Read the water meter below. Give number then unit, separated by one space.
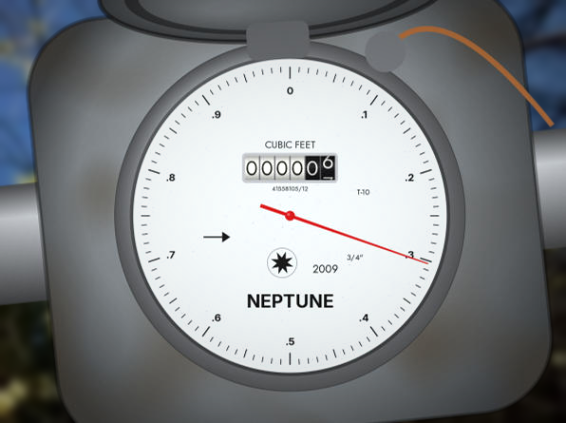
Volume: 6.30 ft³
